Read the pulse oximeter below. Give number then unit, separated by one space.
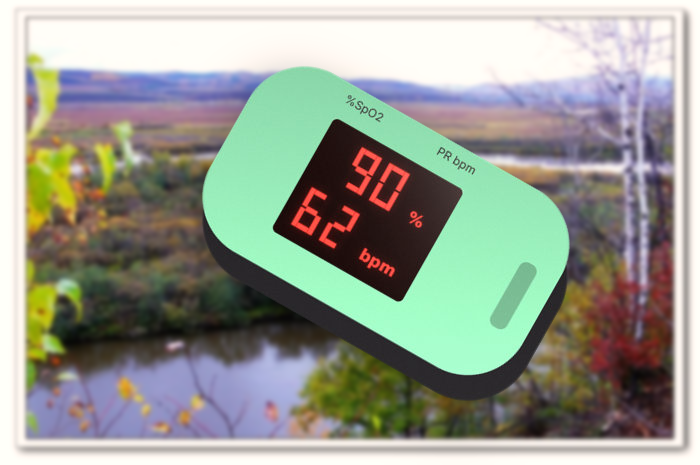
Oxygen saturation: 90 %
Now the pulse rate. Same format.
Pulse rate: 62 bpm
